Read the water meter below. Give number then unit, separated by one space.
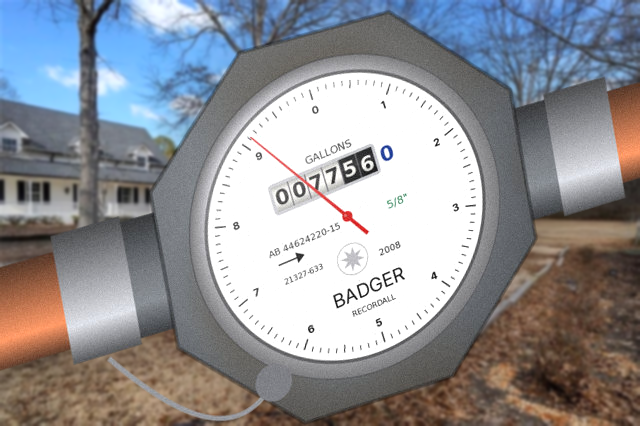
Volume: 77559.1 gal
